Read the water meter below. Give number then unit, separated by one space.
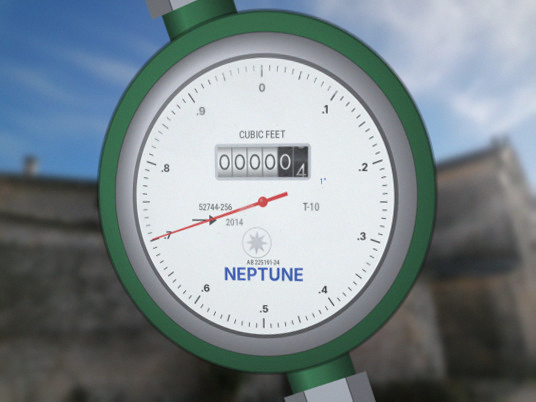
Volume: 3.70 ft³
